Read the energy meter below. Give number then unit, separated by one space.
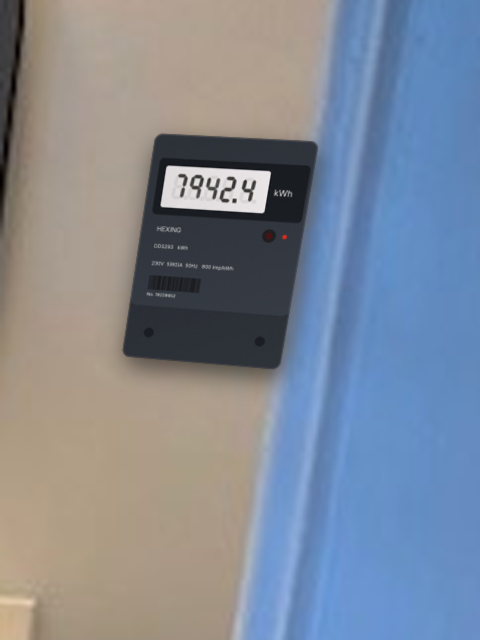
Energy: 7942.4 kWh
